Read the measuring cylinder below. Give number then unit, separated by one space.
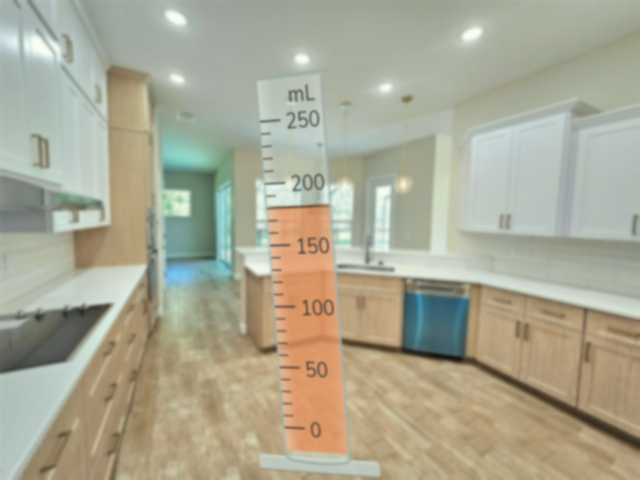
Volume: 180 mL
